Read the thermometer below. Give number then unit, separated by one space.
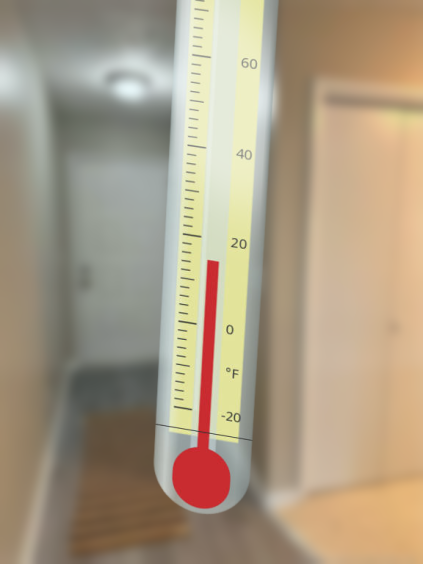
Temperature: 15 °F
